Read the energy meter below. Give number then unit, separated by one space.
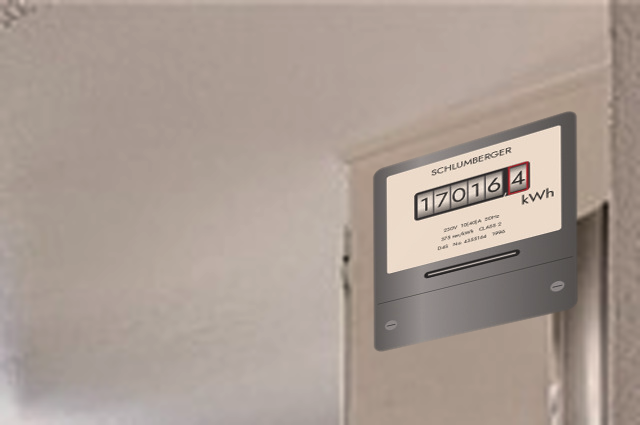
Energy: 17016.4 kWh
